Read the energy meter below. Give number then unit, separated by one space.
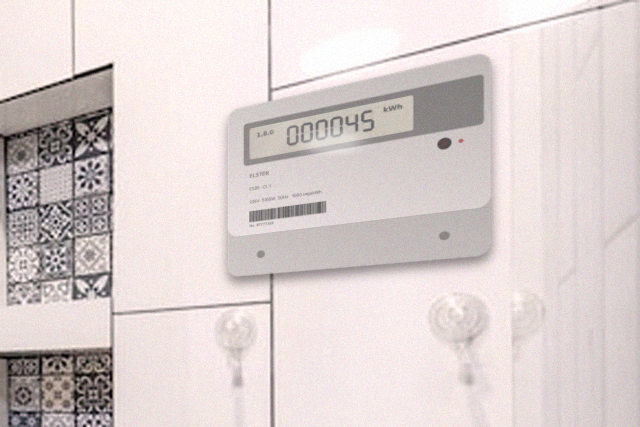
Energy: 45 kWh
